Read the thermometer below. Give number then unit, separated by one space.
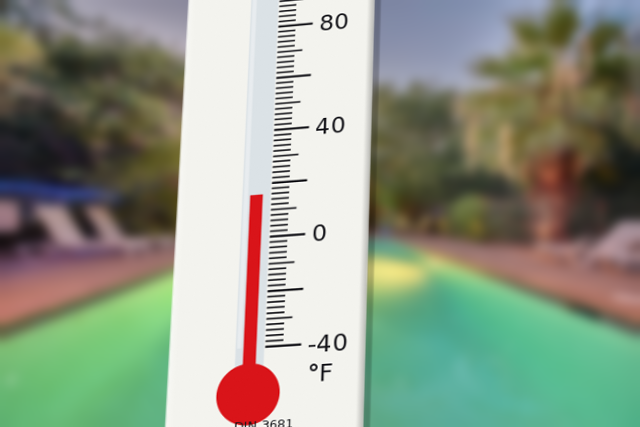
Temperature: 16 °F
